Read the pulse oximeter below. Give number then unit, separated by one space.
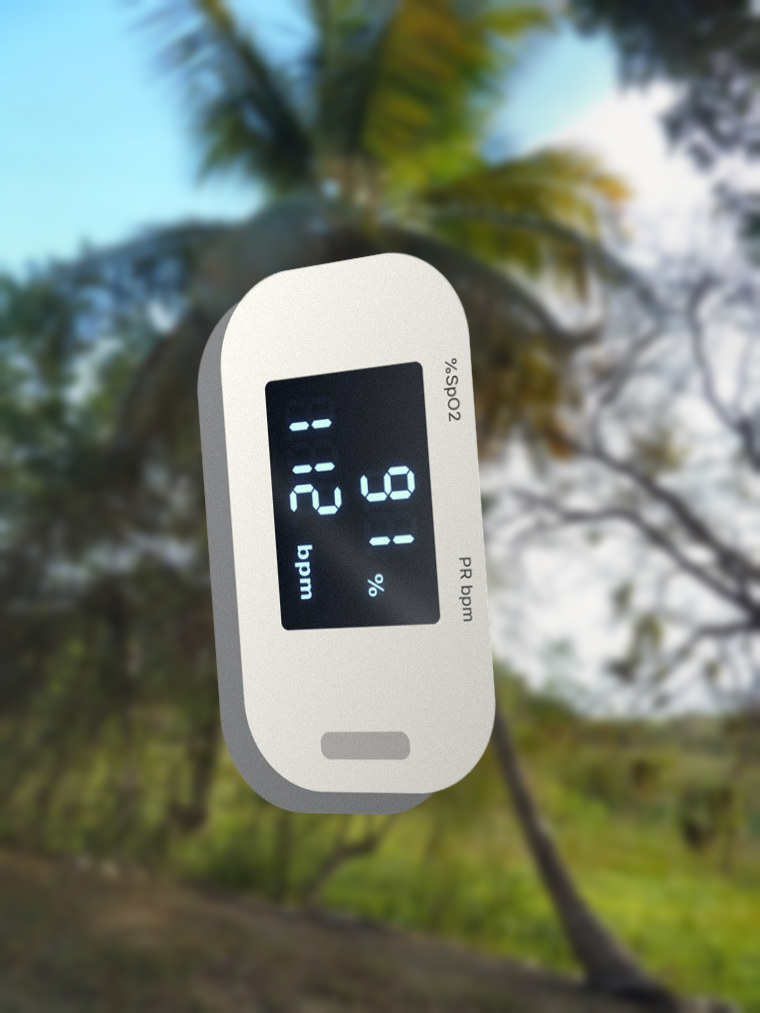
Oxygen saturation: 91 %
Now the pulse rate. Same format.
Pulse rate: 112 bpm
